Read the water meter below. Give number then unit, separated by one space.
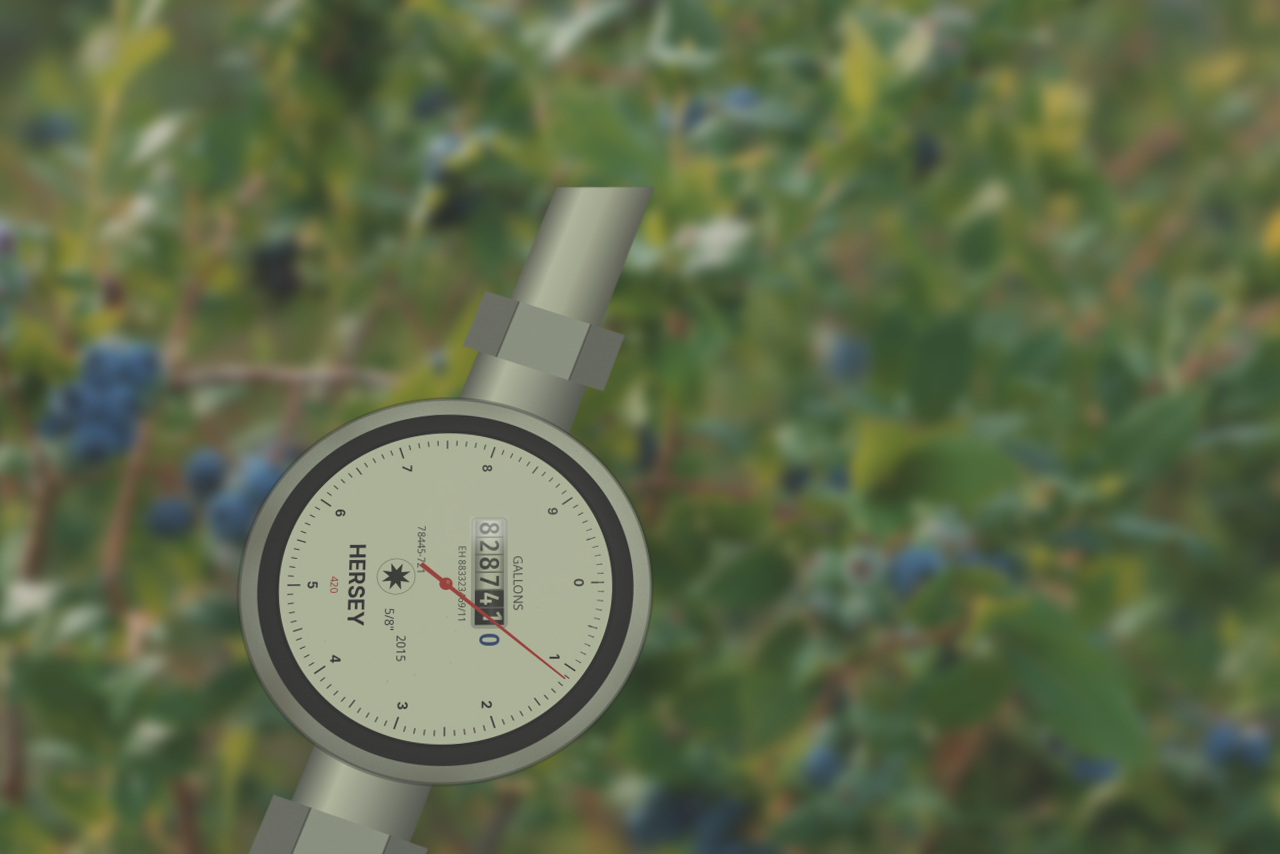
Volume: 8287411.1 gal
